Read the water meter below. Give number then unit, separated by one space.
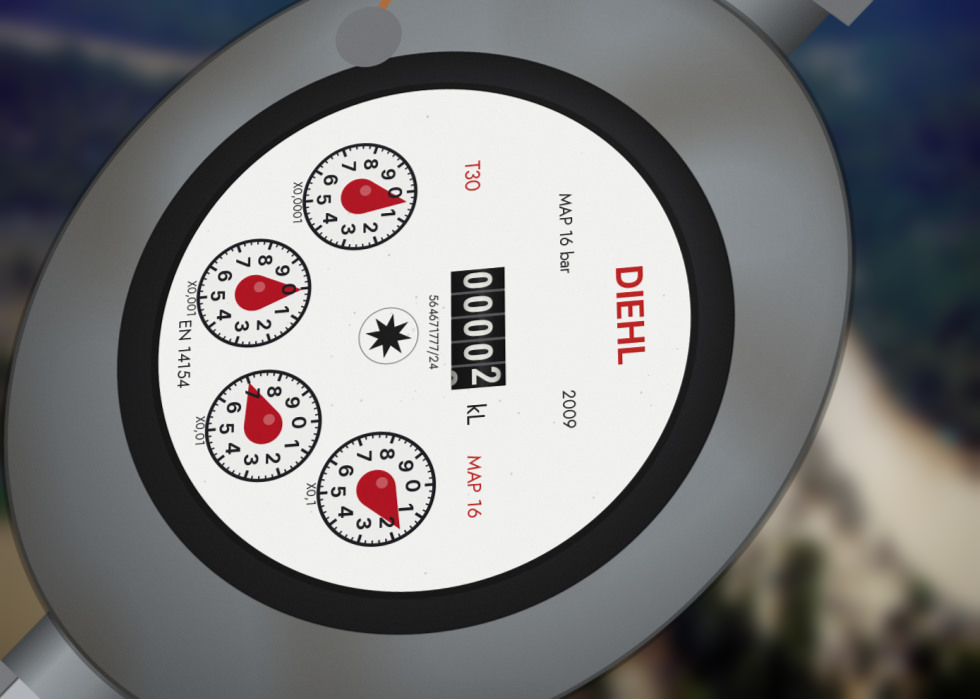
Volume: 2.1700 kL
